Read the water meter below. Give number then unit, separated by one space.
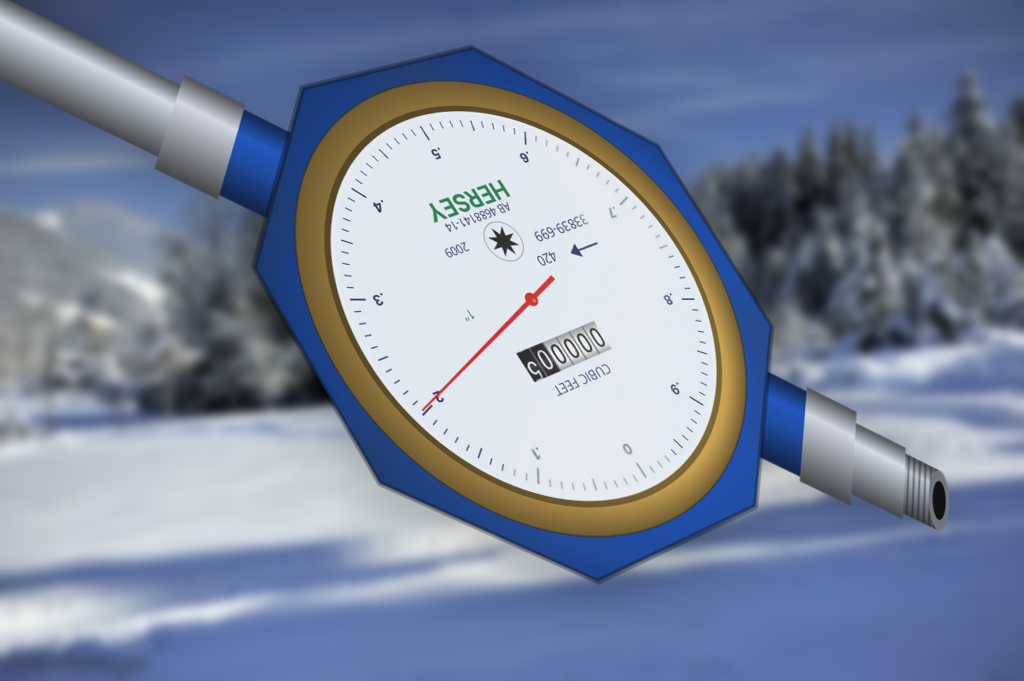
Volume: 5.20 ft³
